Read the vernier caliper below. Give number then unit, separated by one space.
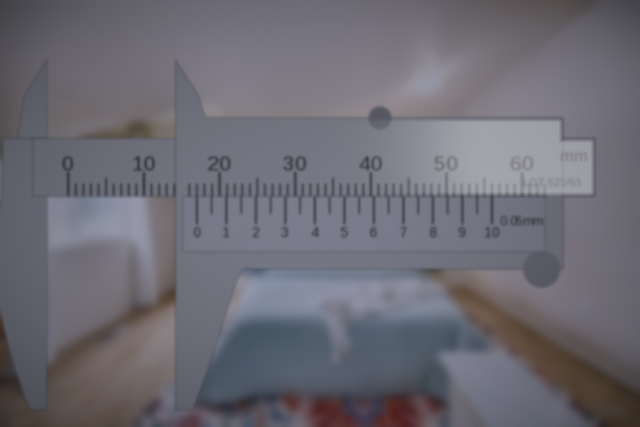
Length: 17.0 mm
